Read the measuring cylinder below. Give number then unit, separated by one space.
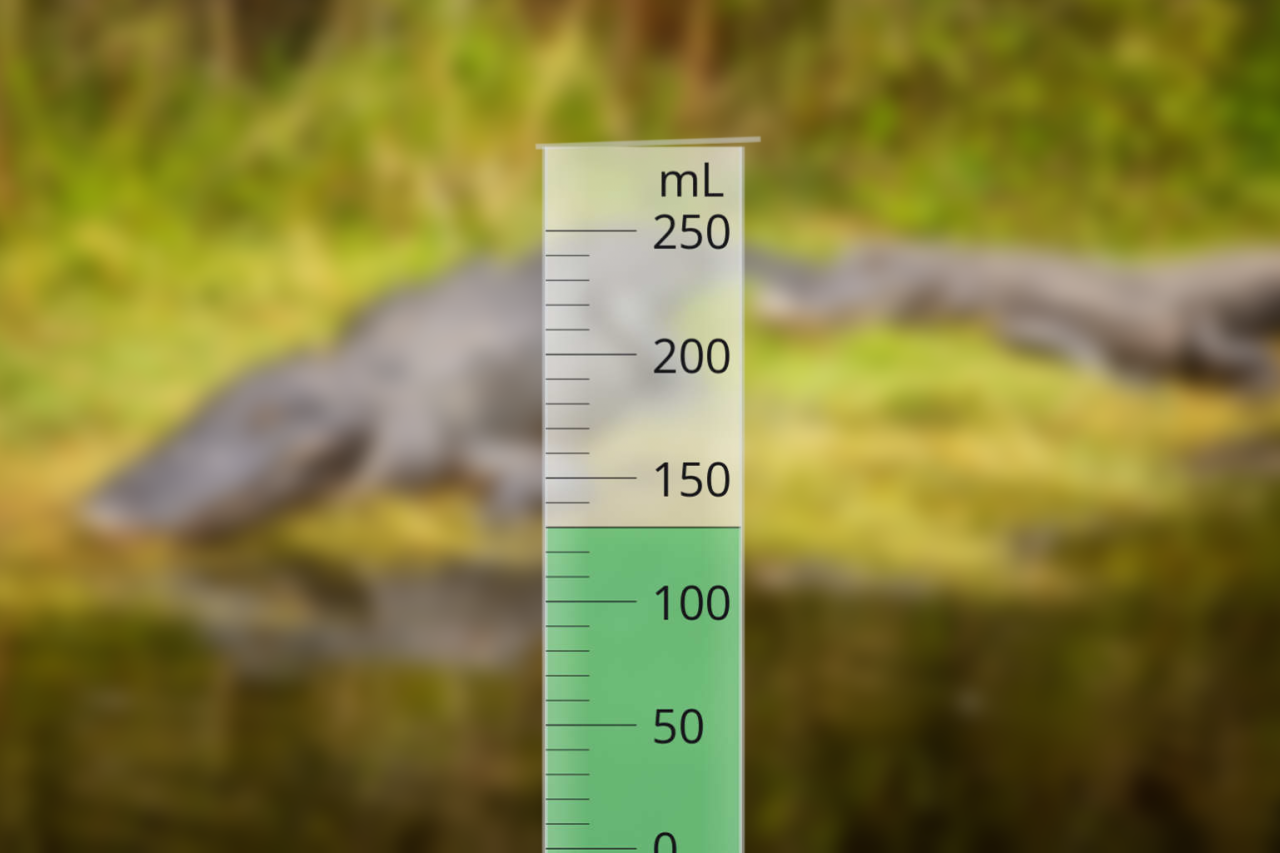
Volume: 130 mL
